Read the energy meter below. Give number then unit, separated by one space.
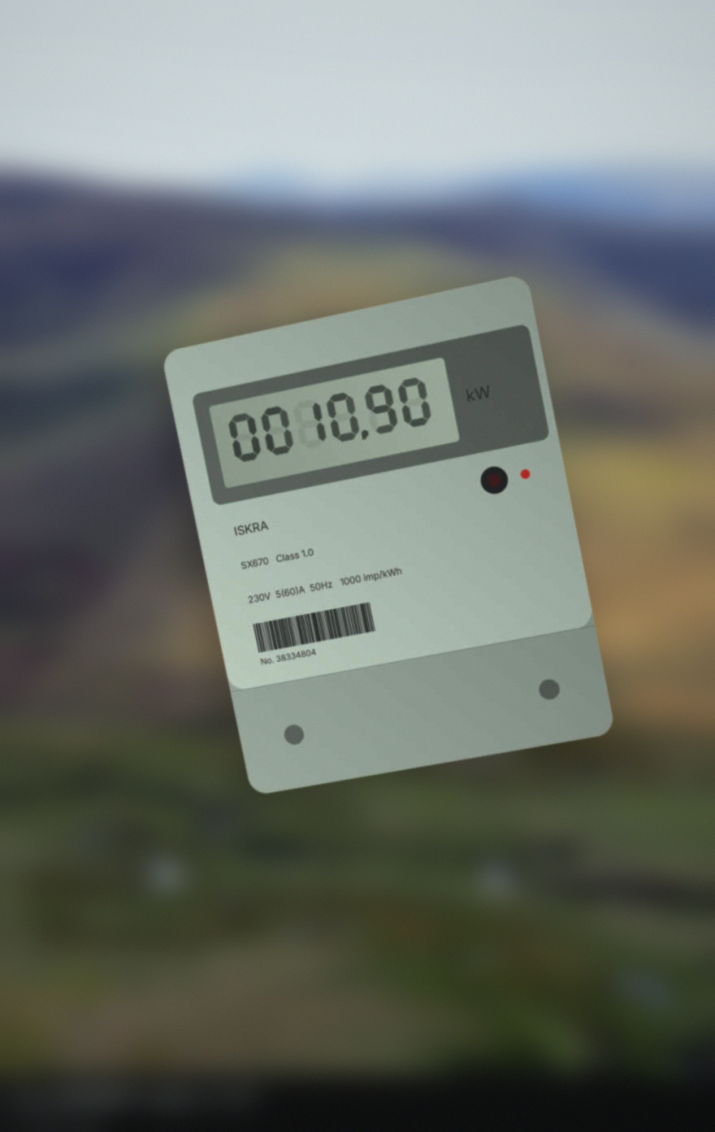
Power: 10.90 kW
